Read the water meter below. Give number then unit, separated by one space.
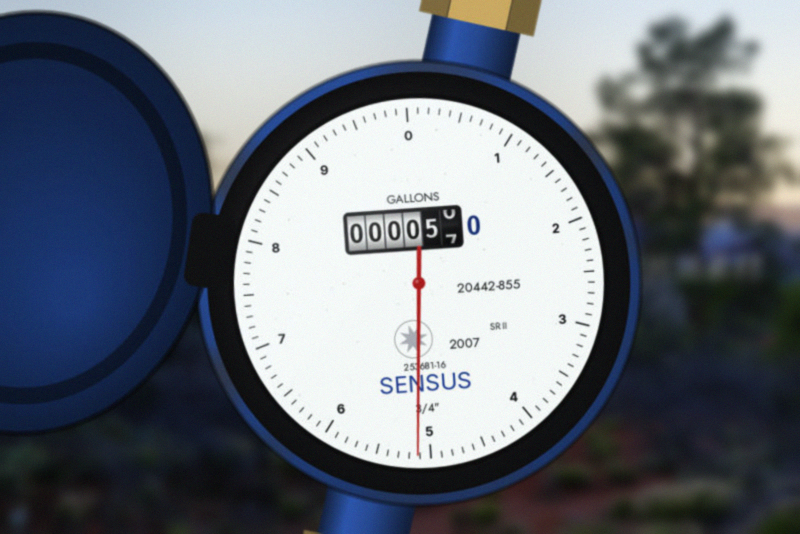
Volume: 565.1 gal
